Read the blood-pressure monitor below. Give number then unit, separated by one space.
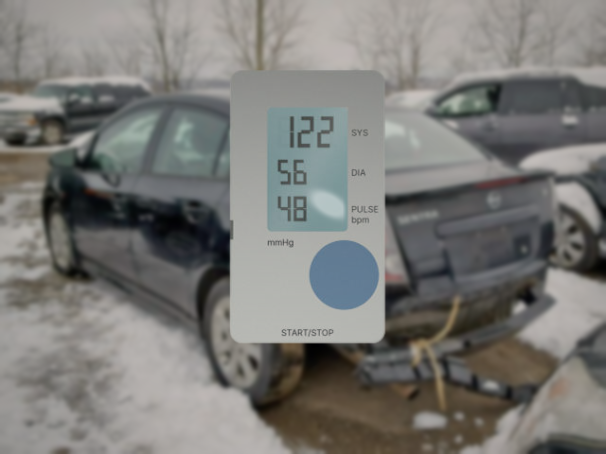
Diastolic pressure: 56 mmHg
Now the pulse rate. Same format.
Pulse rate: 48 bpm
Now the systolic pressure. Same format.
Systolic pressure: 122 mmHg
